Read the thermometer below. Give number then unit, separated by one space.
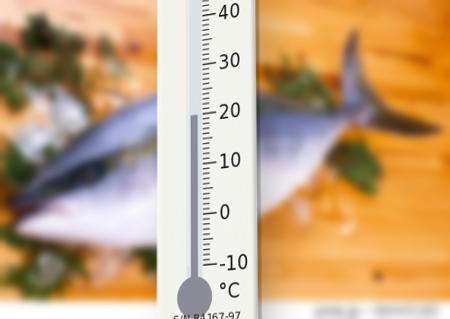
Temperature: 20 °C
